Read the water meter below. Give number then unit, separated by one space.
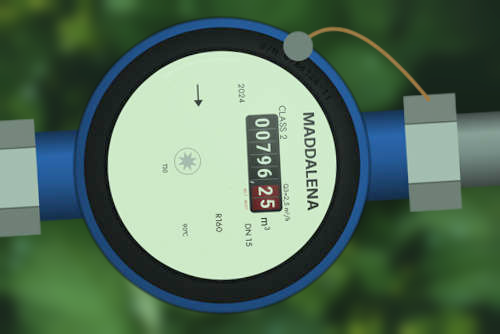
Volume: 796.25 m³
